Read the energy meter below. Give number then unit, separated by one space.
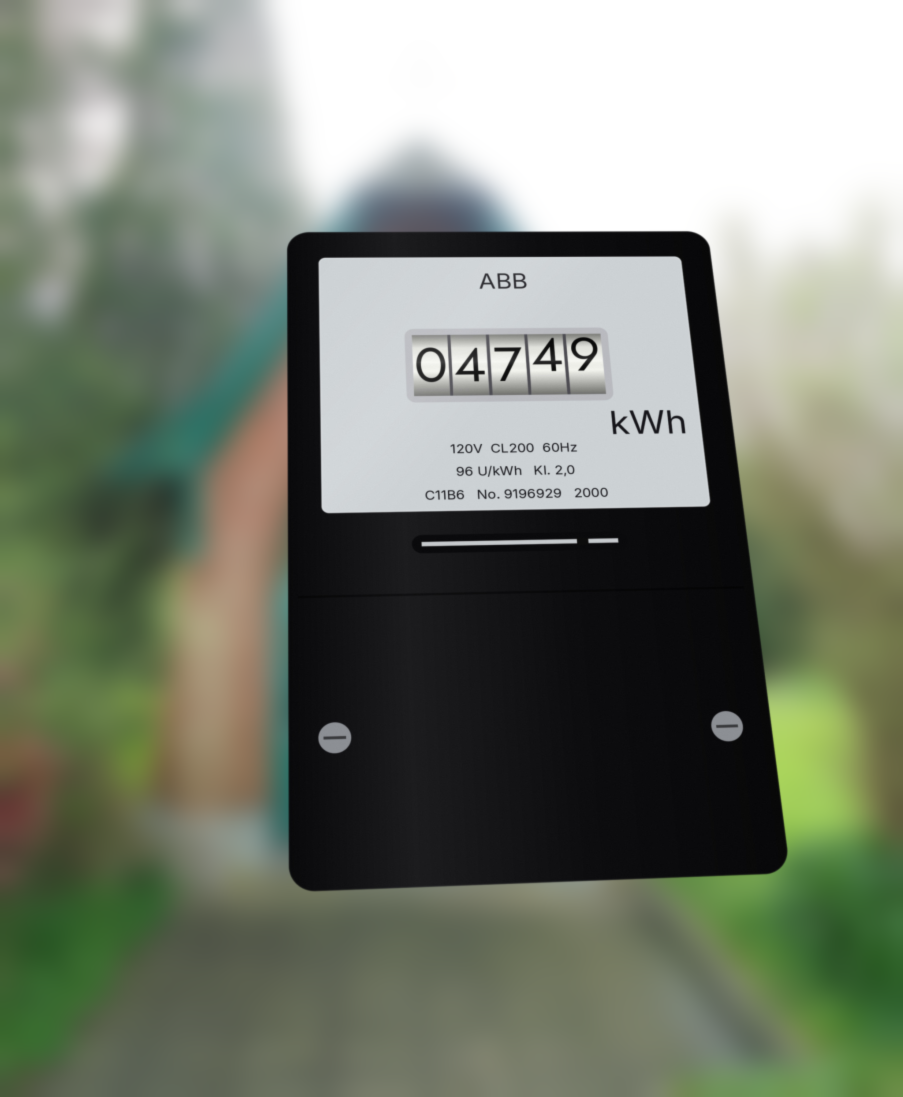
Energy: 4749 kWh
